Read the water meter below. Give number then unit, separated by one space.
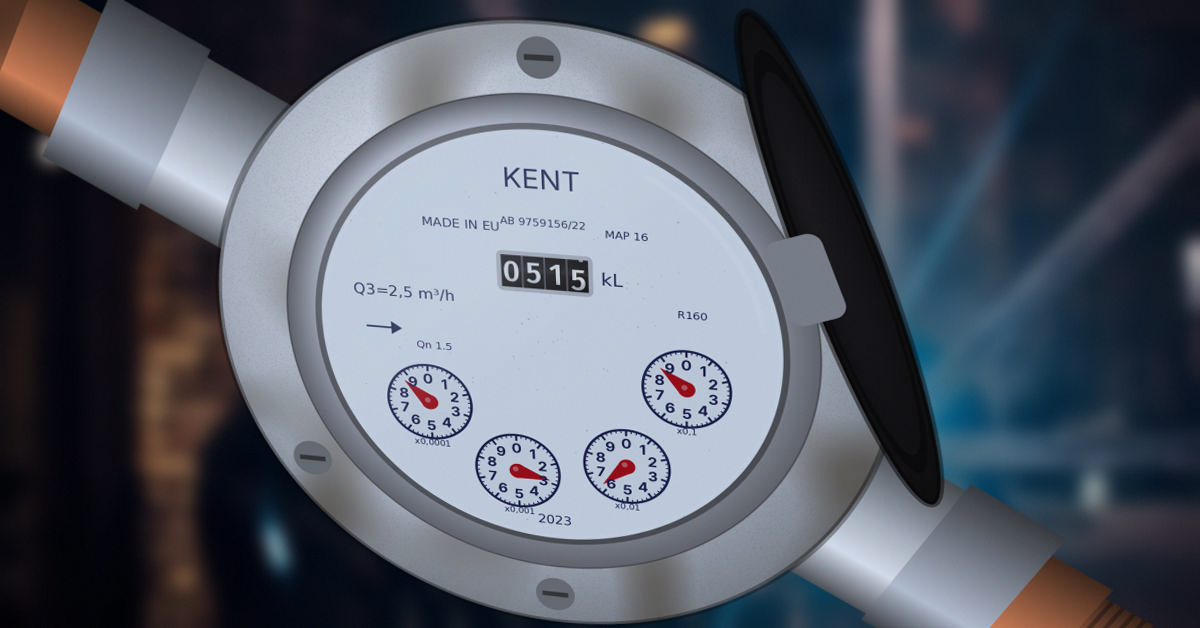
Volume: 514.8628 kL
